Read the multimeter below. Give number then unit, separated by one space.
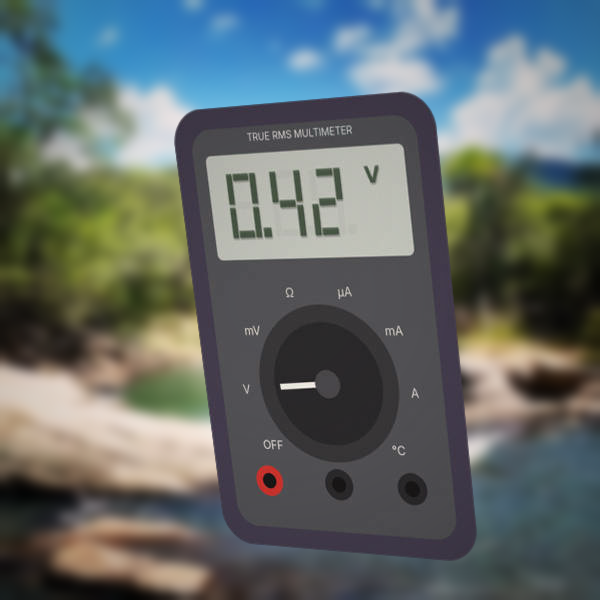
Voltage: 0.42 V
